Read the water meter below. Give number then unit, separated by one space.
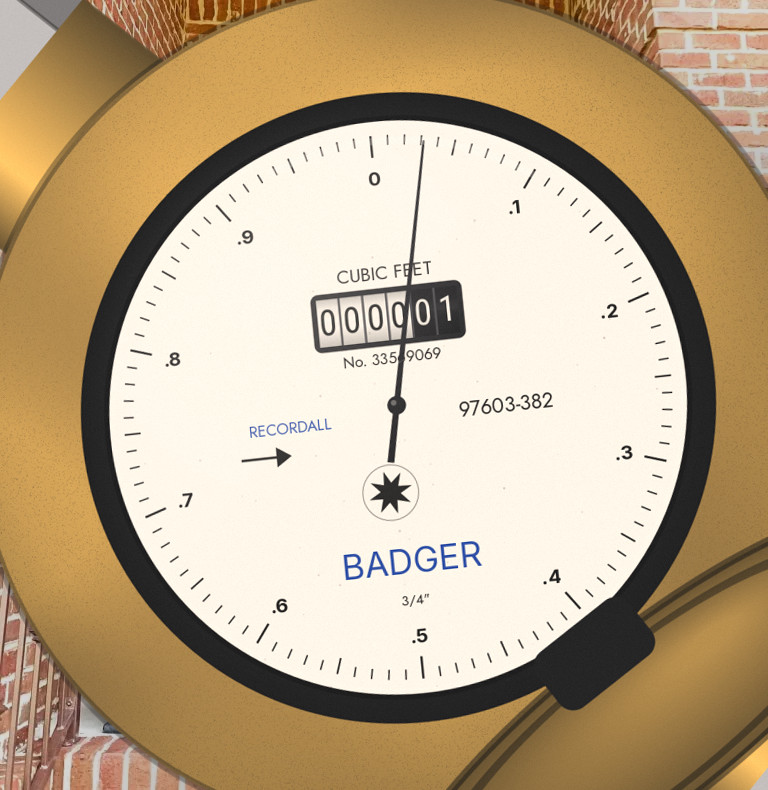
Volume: 1.03 ft³
